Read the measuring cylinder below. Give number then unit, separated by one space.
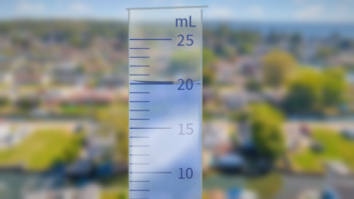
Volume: 20 mL
